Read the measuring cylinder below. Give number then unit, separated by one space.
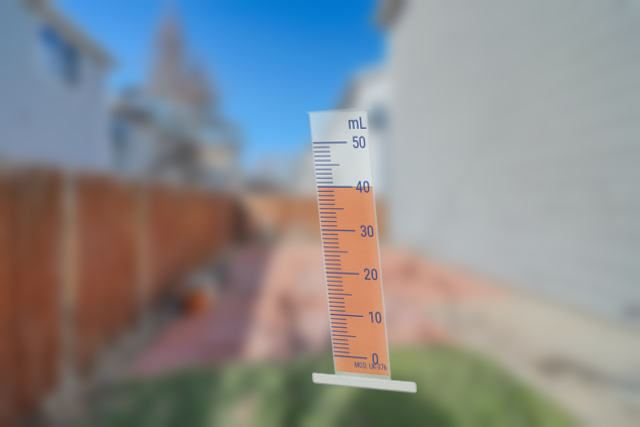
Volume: 40 mL
